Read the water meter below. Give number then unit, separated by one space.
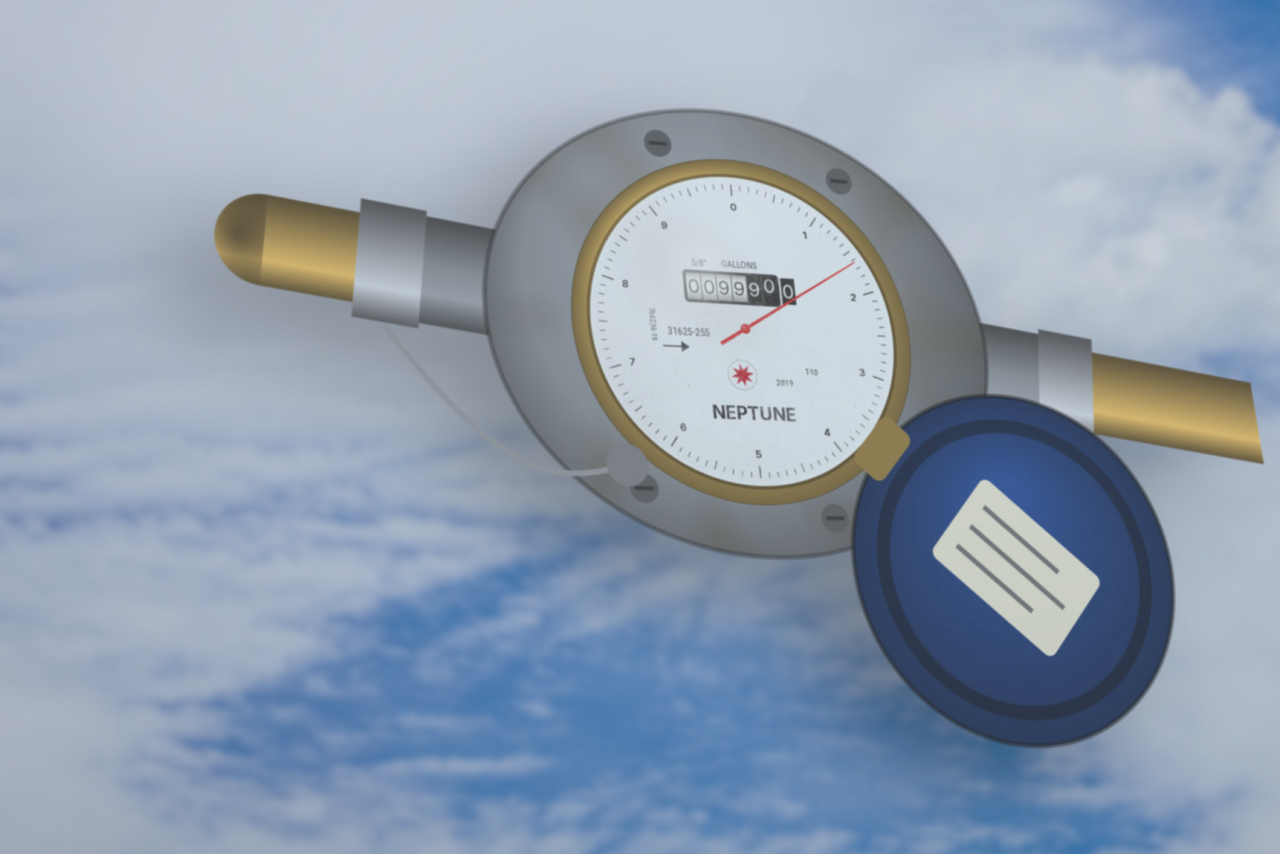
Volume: 99901.6 gal
